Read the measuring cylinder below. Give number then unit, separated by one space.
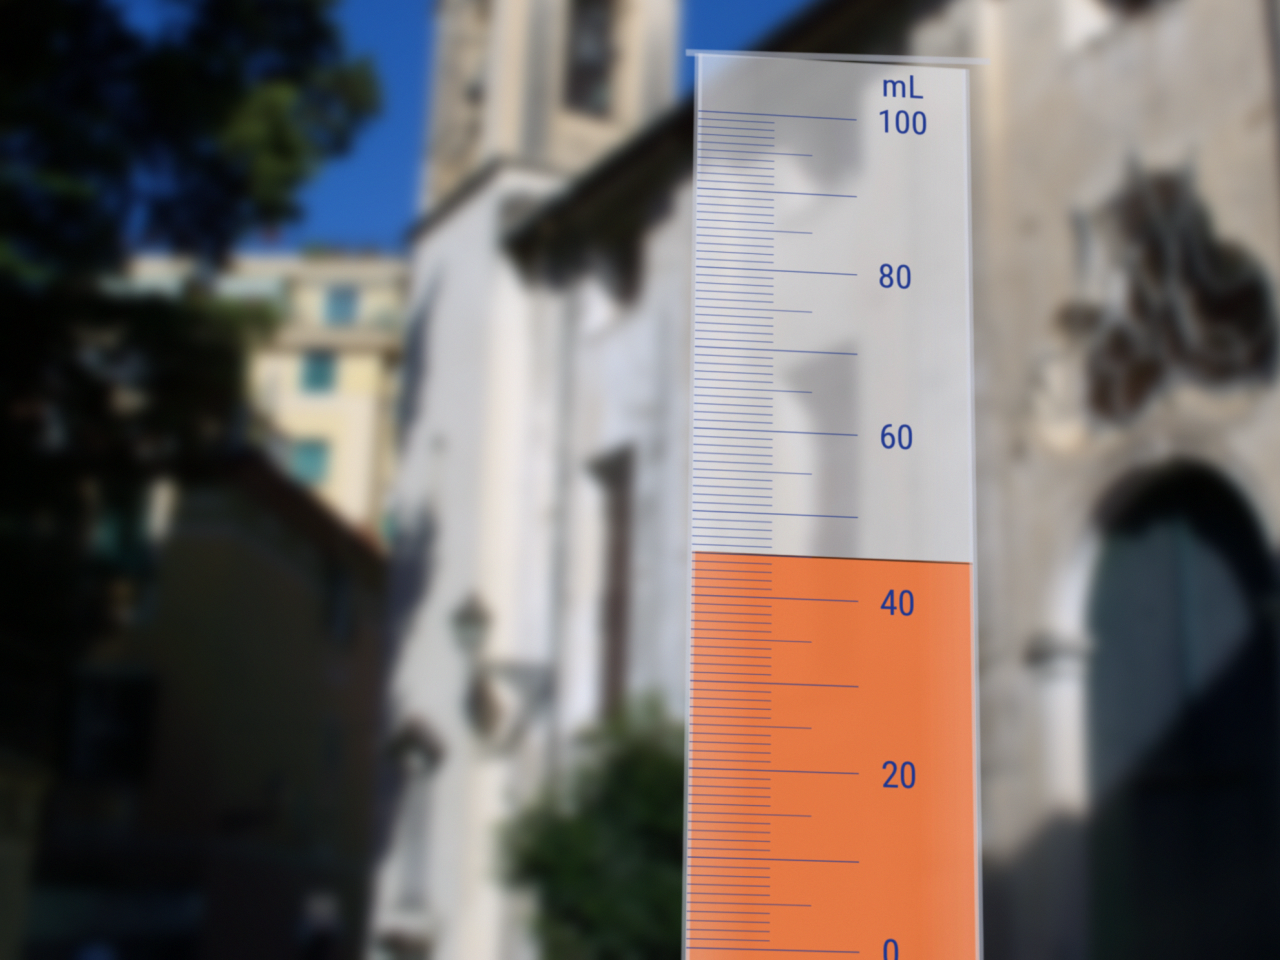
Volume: 45 mL
